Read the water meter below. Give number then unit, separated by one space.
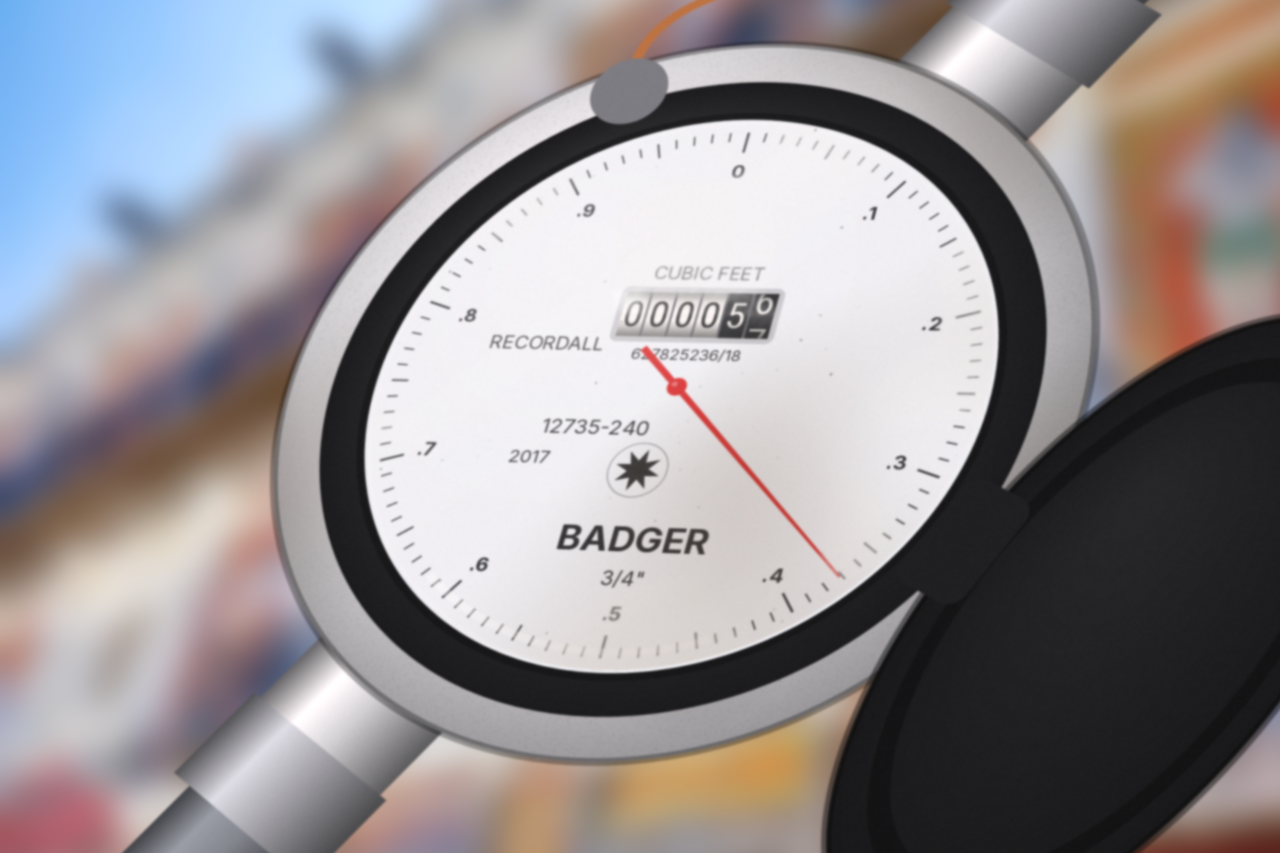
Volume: 56.37 ft³
